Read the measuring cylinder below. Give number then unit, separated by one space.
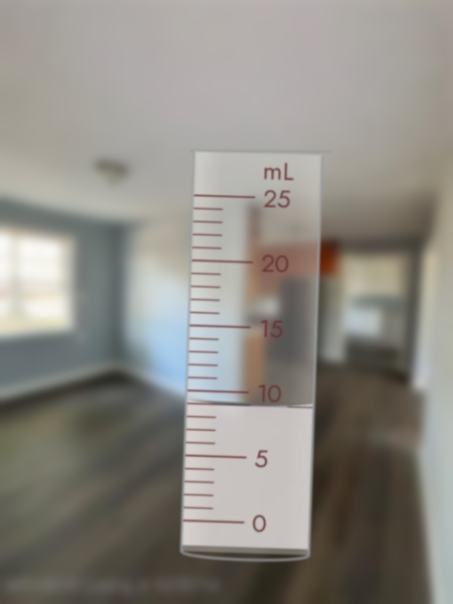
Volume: 9 mL
